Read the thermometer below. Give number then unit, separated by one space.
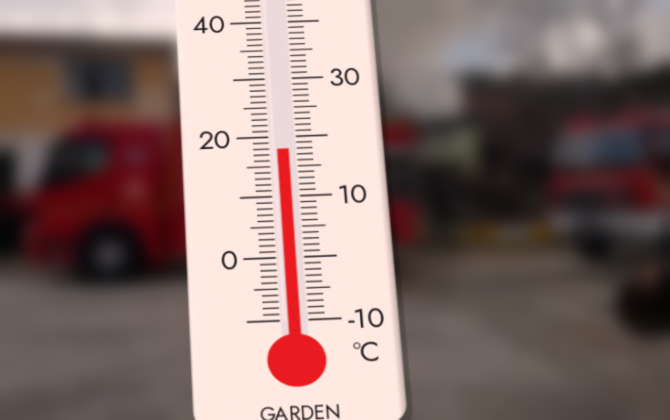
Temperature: 18 °C
